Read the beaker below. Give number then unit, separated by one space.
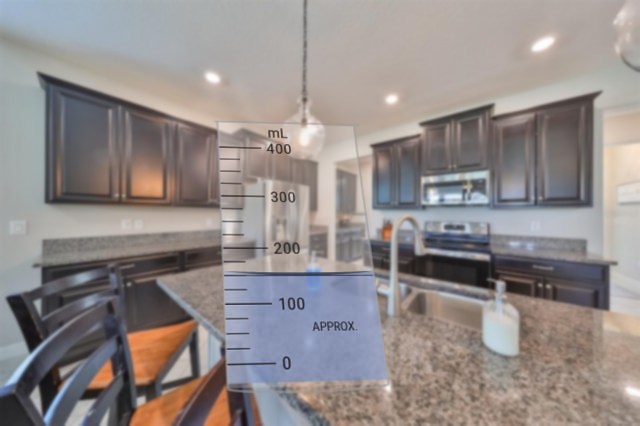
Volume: 150 mL
